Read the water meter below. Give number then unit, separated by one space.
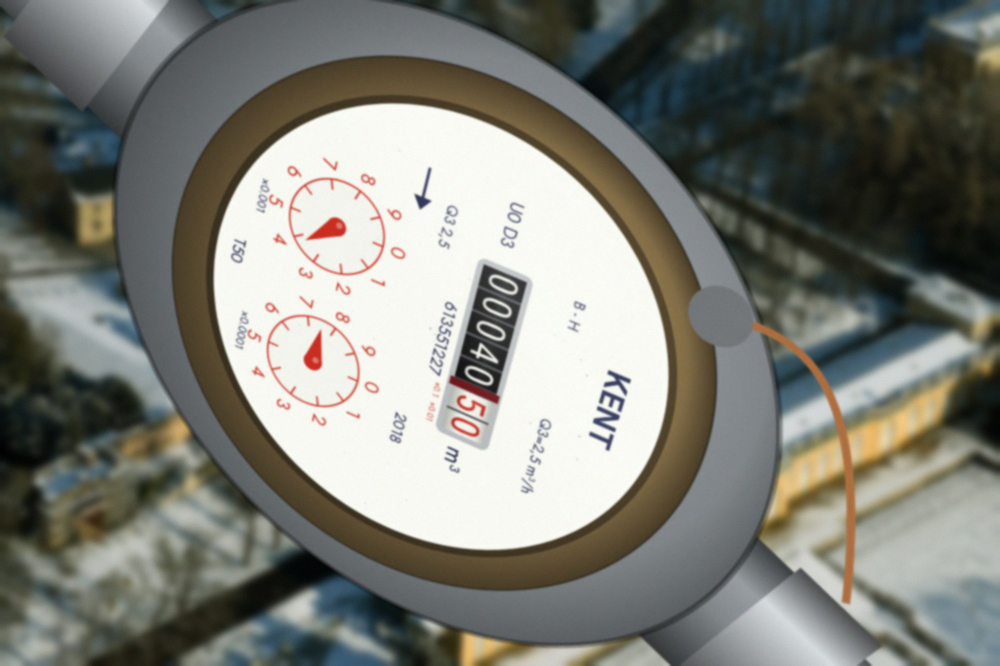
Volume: 40.5037 m³
